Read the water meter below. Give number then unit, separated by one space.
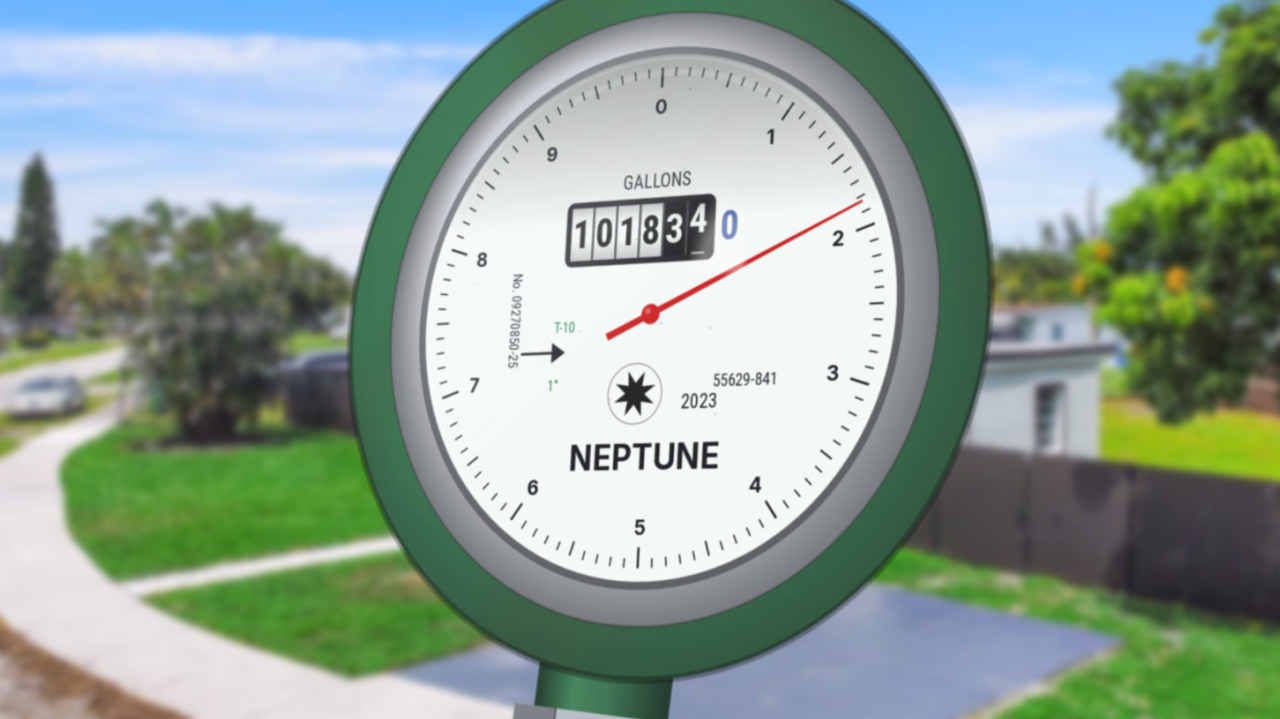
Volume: 1018341.8 gal
